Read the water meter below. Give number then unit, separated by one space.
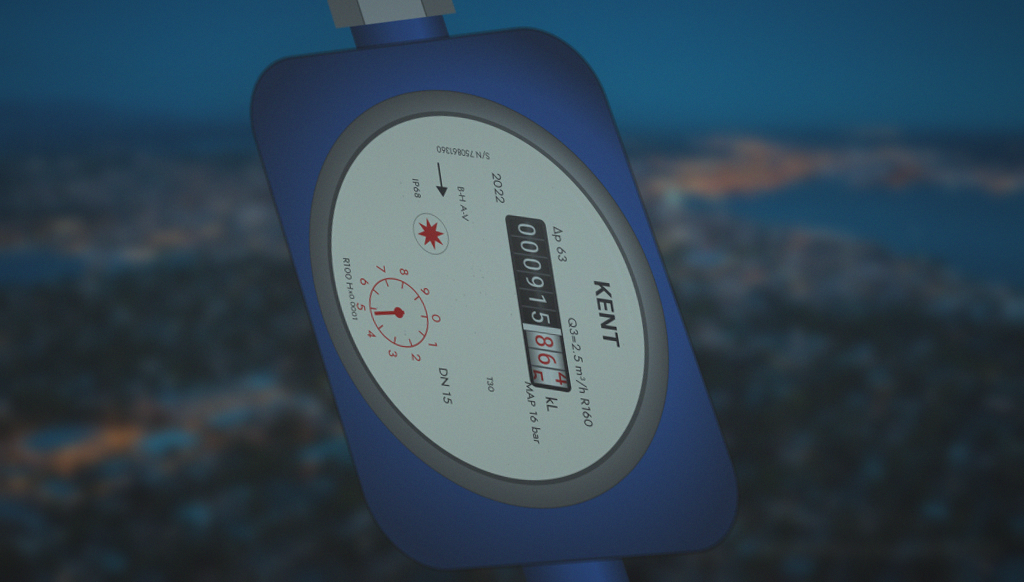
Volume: 915.8644 kL
